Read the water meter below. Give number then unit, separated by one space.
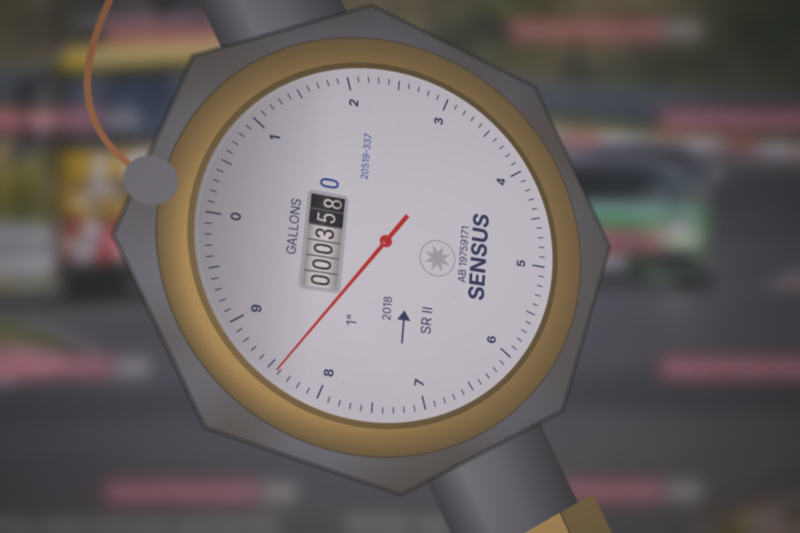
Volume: 3578.4 gal
